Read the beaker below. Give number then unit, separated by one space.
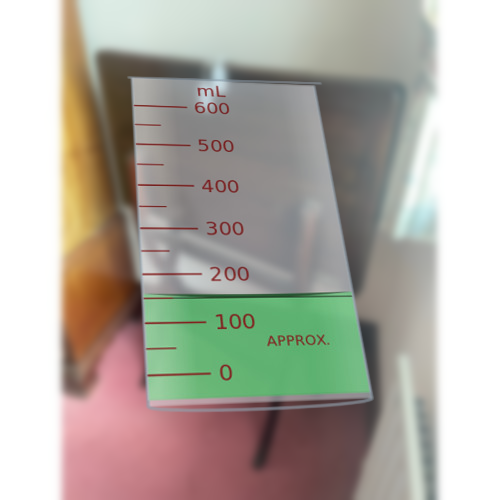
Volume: 150 mL
